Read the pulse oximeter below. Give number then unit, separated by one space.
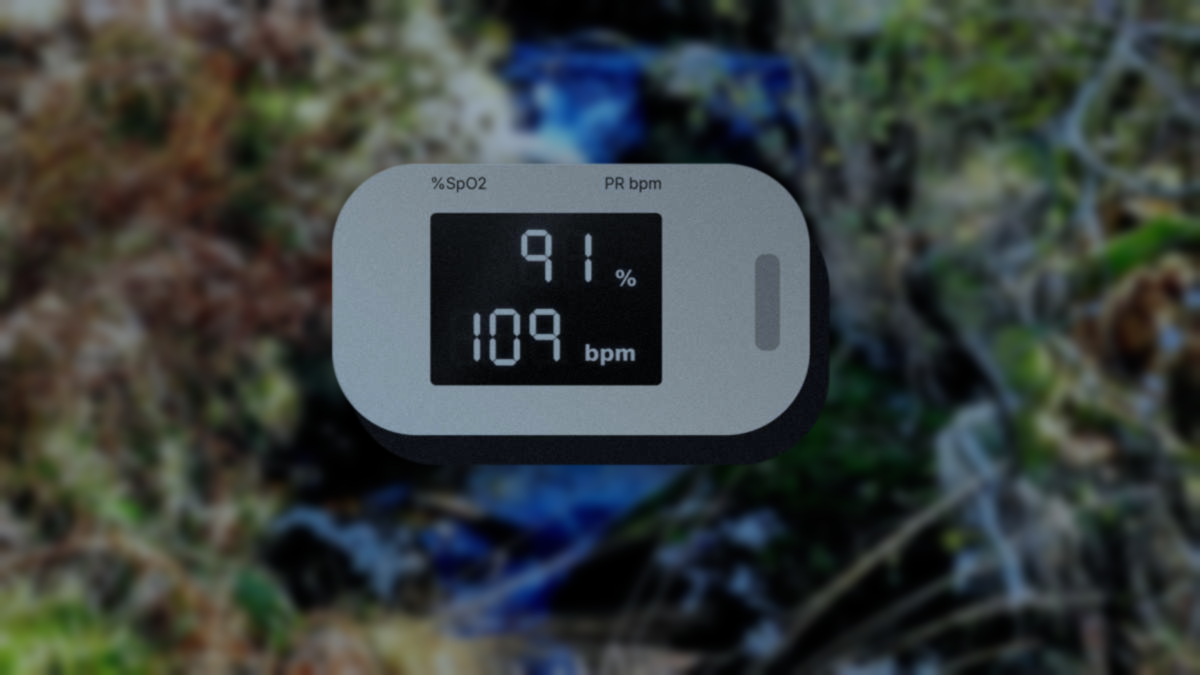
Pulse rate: 109 bpm
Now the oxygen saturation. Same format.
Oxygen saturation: 91 %
